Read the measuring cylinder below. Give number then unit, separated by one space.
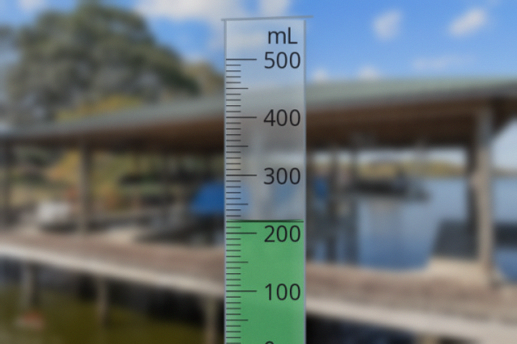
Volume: 220 mL
